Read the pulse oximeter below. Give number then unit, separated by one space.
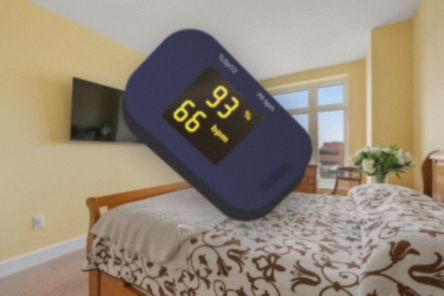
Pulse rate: 66 bpm
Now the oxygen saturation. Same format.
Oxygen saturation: 93 %
